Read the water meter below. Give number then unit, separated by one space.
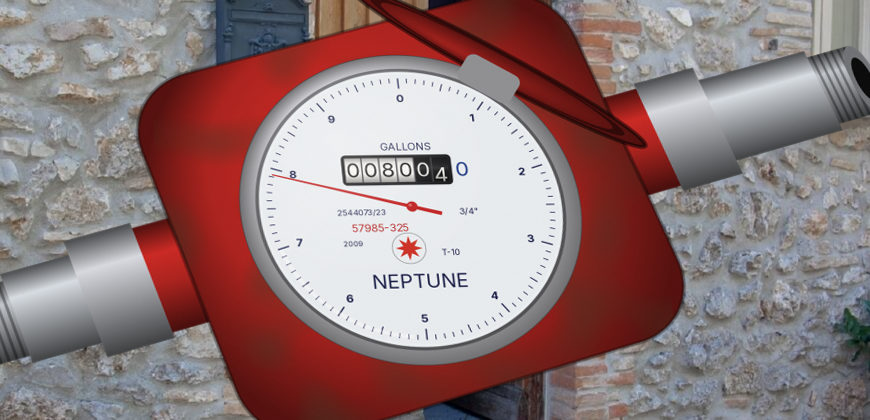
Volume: 80037.9 gal
